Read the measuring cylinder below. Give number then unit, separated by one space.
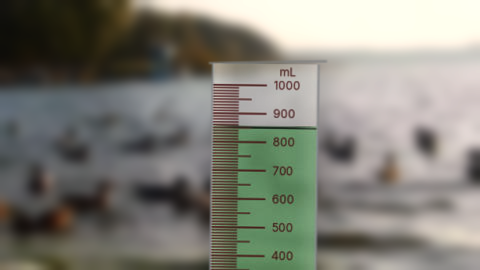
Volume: 850 mL
